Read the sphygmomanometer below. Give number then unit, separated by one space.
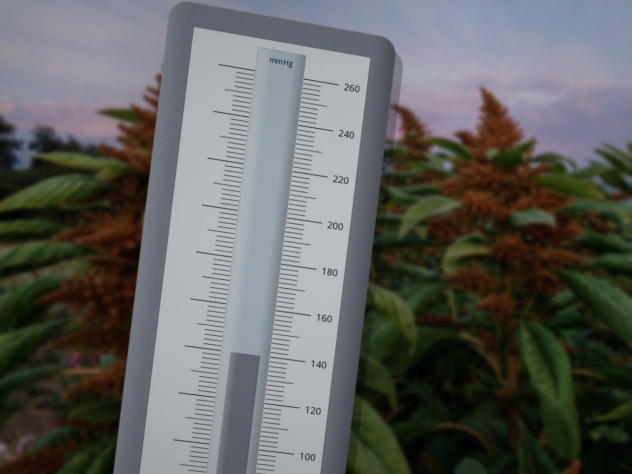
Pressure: 140 mmHg
